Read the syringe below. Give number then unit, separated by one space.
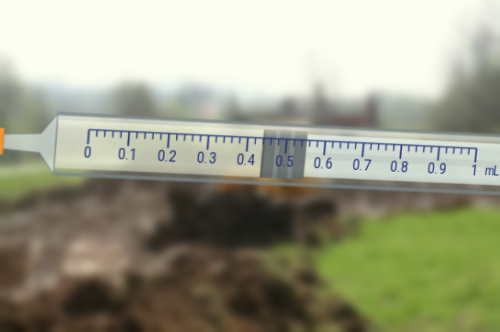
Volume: 0.44 mL
